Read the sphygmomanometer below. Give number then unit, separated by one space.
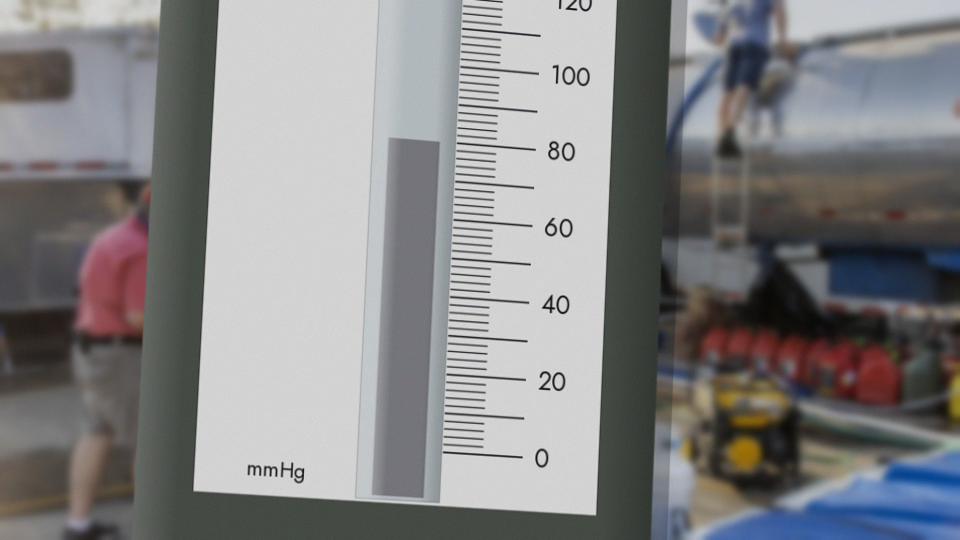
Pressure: 80 mmHg
